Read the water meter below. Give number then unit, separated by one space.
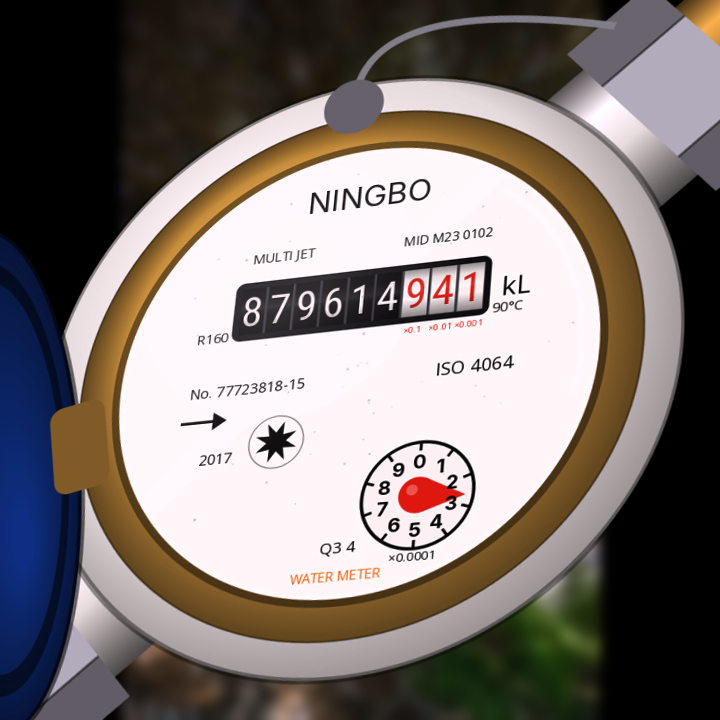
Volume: 879614.9412 kL
